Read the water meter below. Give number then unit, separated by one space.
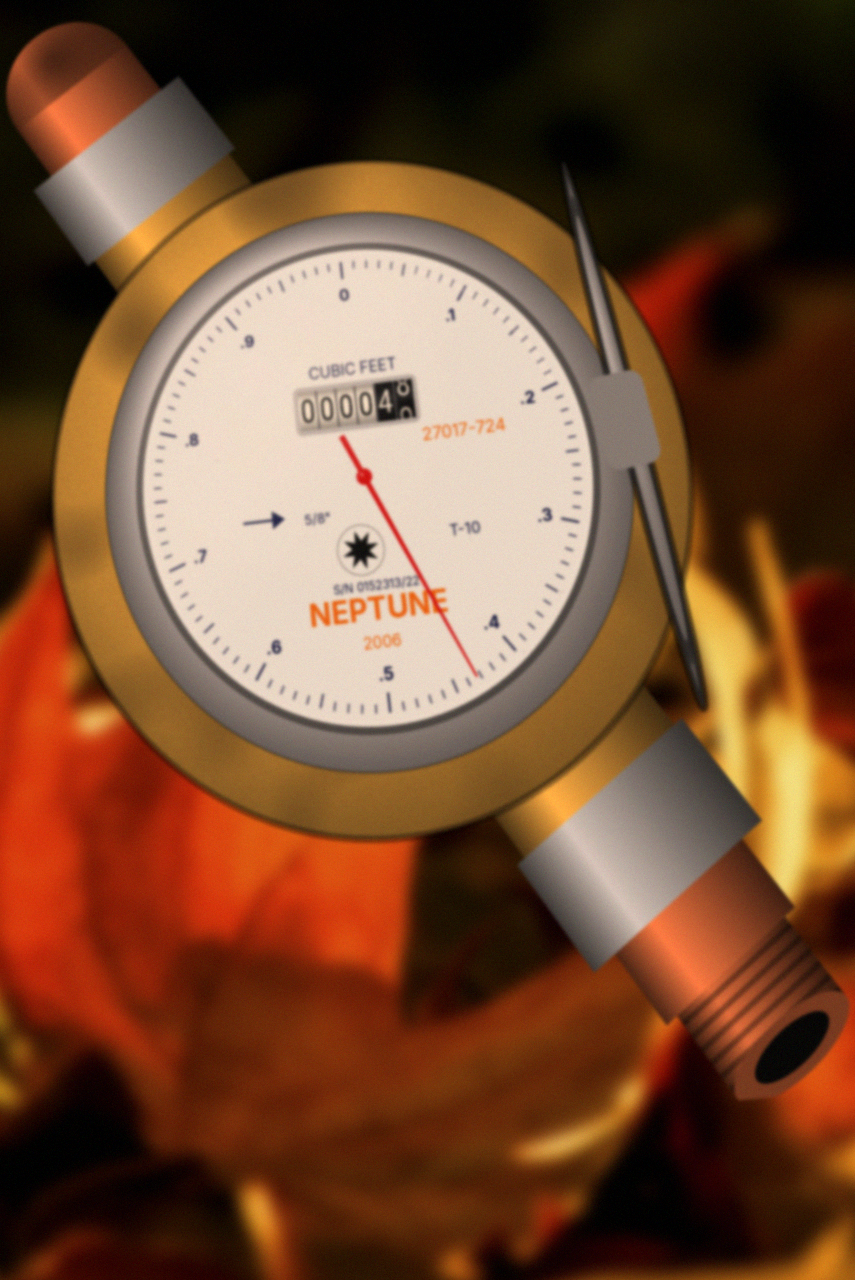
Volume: 48.43 ft³
